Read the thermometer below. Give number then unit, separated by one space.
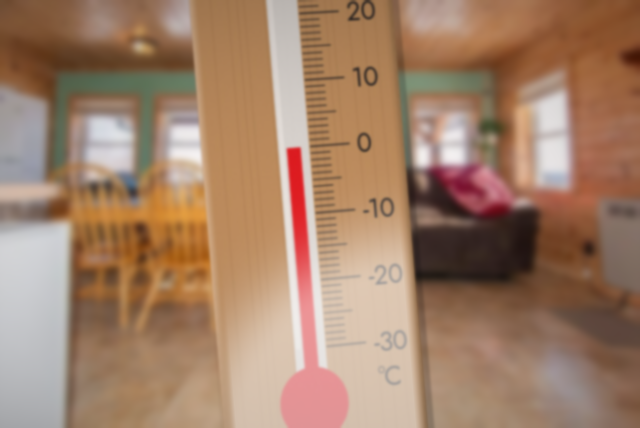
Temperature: 0 °C
